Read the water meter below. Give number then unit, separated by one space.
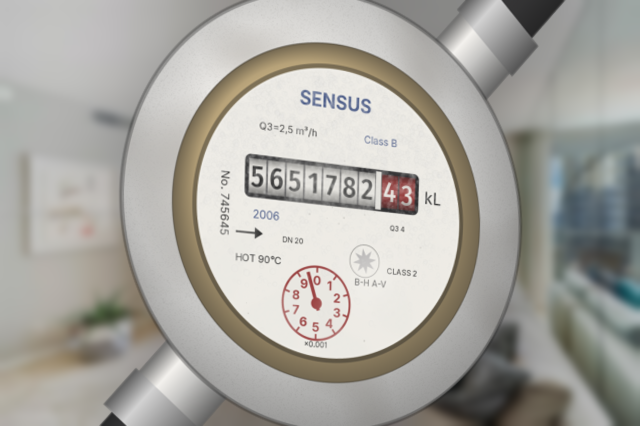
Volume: 5651782.429 kL
